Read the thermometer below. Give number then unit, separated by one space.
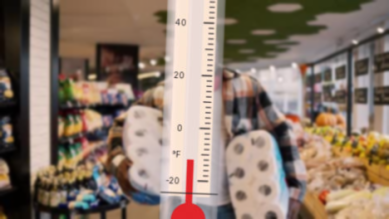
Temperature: -12 °F
